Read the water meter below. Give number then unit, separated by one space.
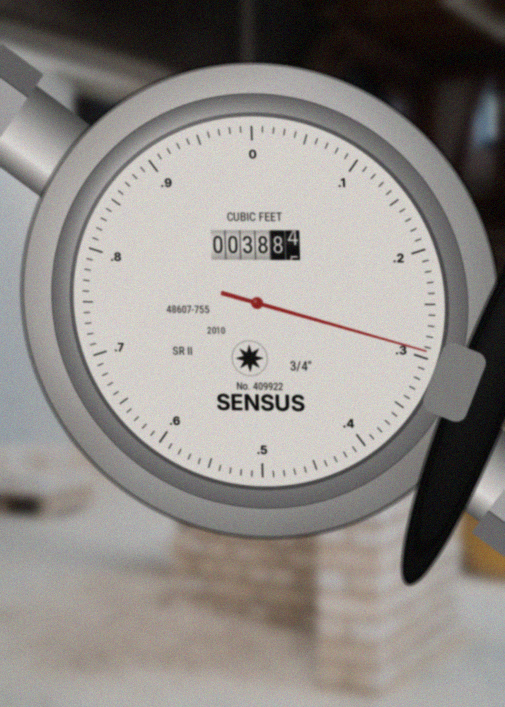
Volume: 3884.29 ft³
